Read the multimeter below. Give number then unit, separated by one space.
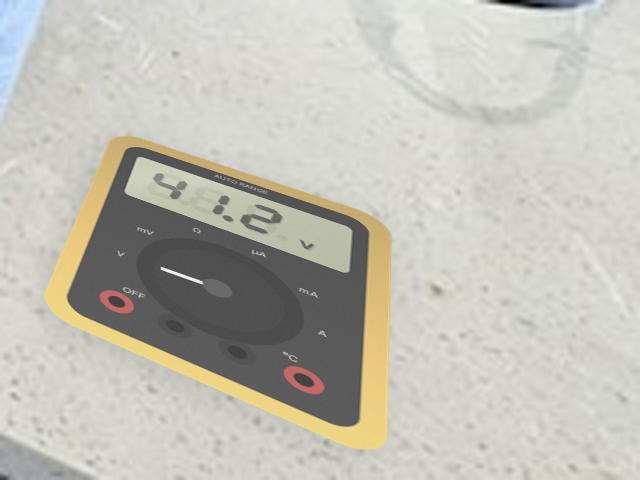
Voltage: 41.2 V
